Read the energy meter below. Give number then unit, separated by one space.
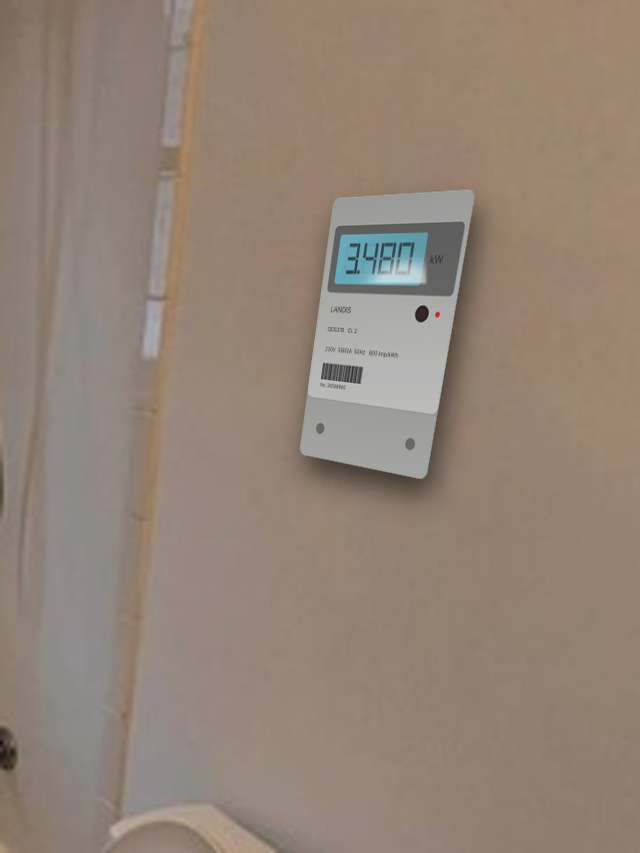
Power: 3.480 kW
